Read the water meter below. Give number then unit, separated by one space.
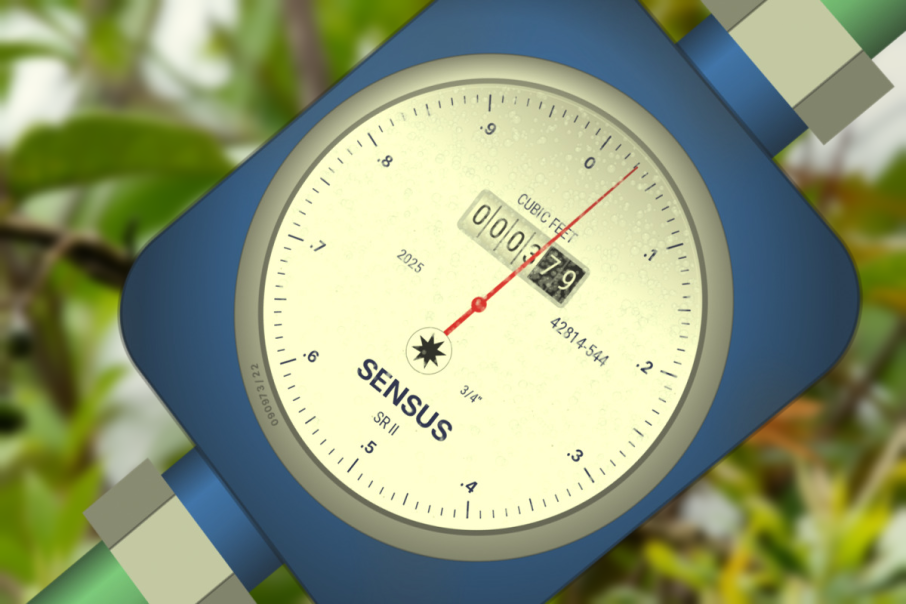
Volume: 379.03 ft³
